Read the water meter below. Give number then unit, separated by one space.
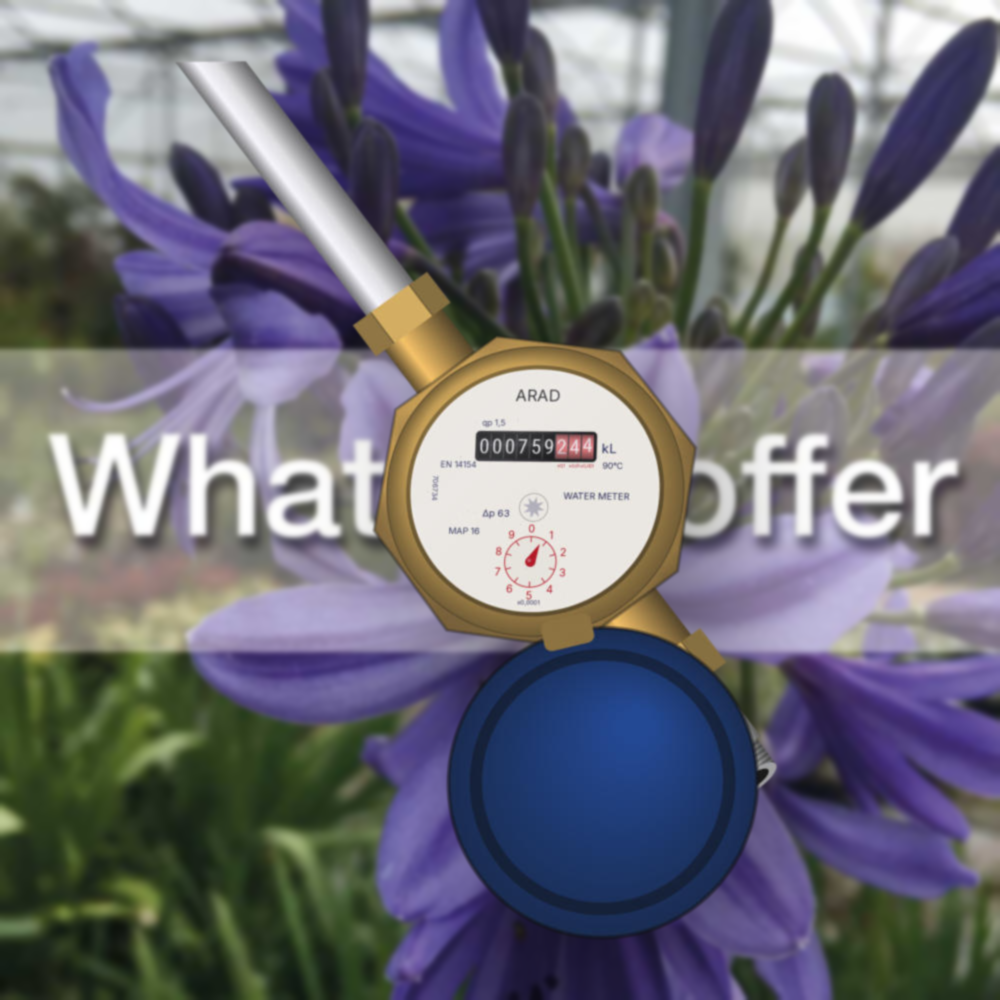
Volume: 759.2440 kL
